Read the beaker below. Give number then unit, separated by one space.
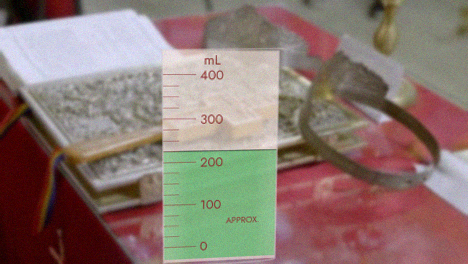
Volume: 225 mL
